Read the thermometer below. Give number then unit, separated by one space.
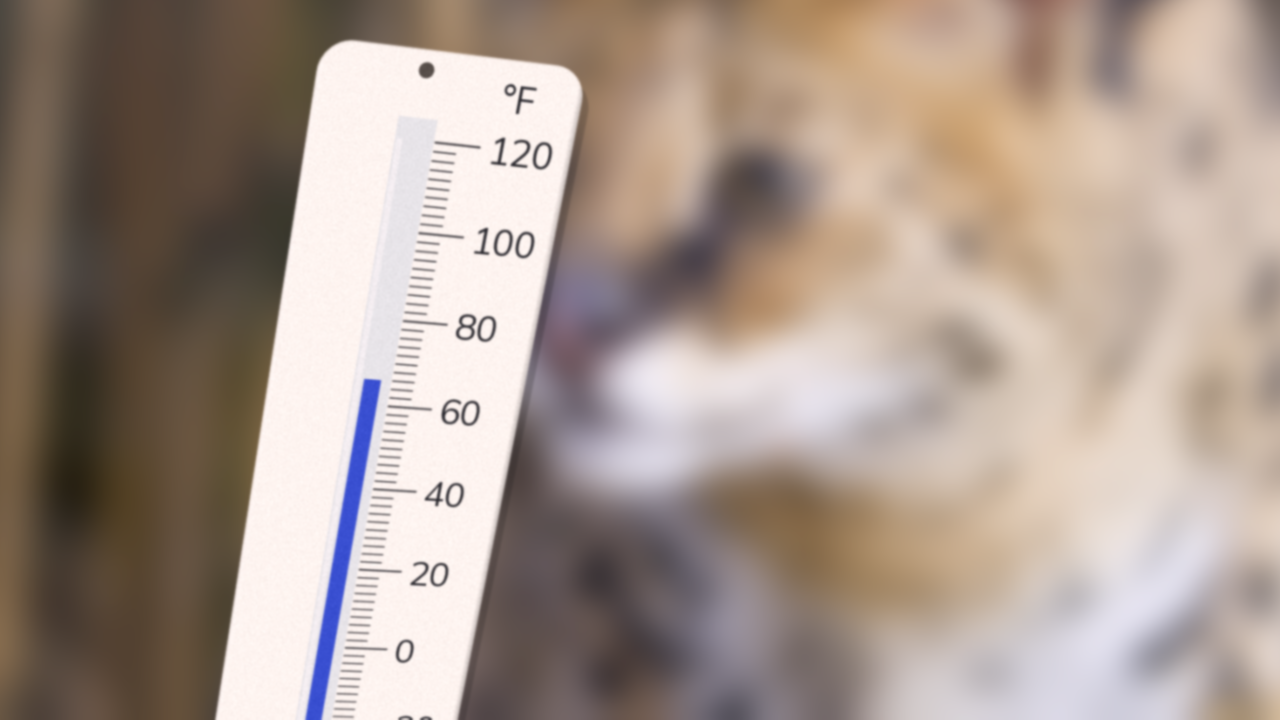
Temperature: 66 °F
